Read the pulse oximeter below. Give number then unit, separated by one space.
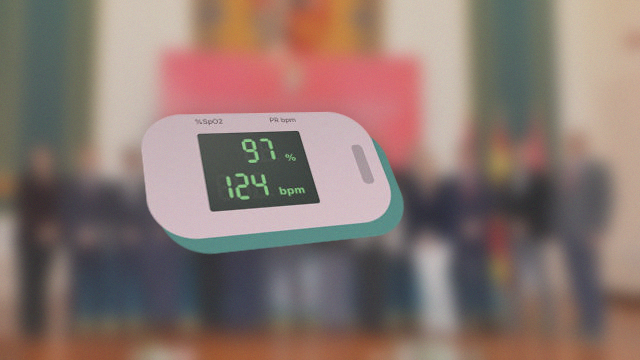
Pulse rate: 124 bpm
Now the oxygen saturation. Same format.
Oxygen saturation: 97 %
